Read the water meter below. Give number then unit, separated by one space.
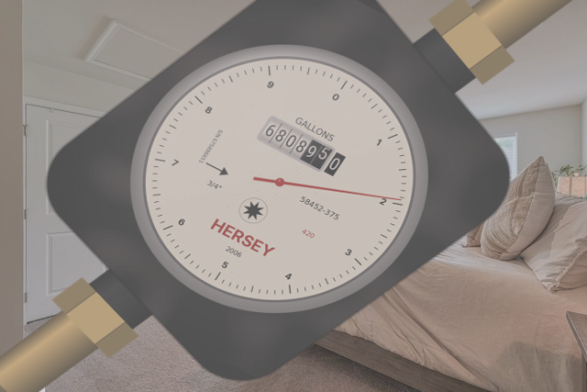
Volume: 6808951.9 gal
